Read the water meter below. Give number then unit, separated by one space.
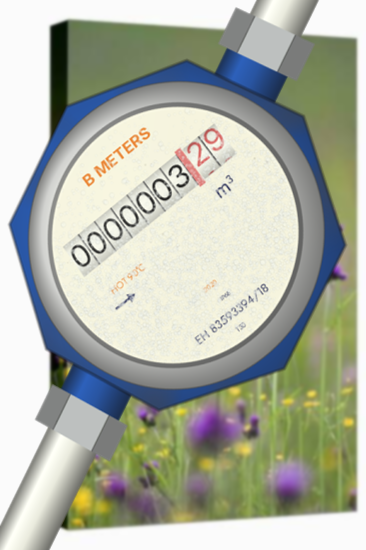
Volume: 3.29 m³
